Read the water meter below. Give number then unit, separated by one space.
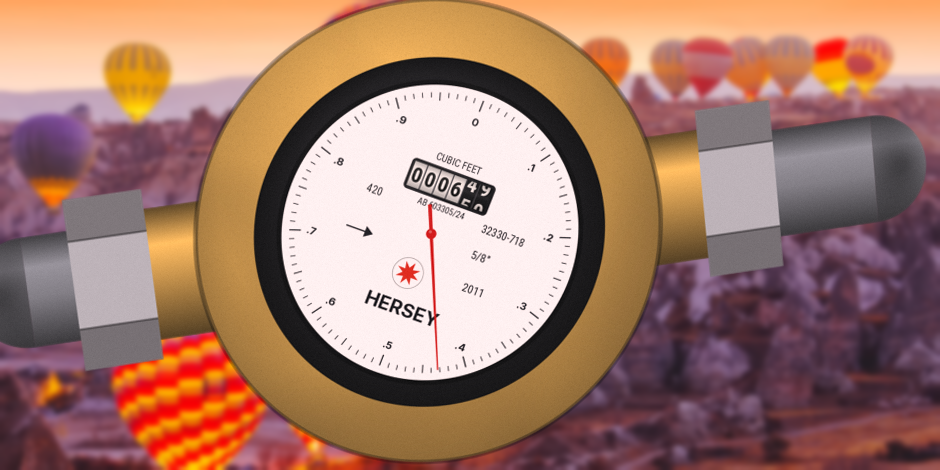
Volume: 649.43 ft³
